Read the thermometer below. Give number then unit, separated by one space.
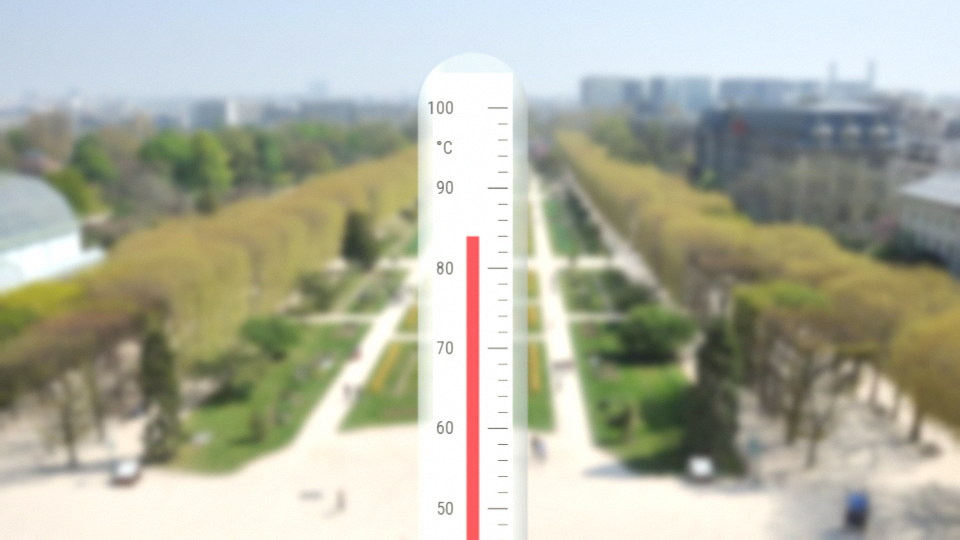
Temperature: 84 °C
